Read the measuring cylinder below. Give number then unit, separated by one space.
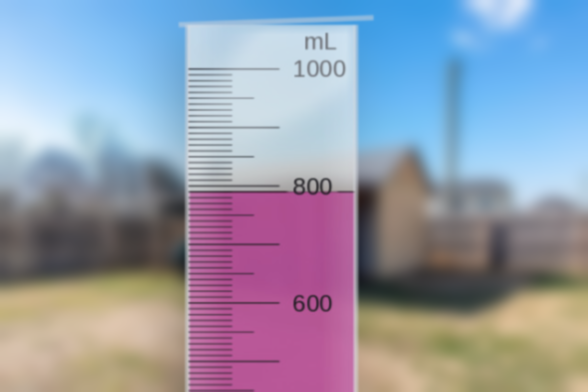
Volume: 790 mL
